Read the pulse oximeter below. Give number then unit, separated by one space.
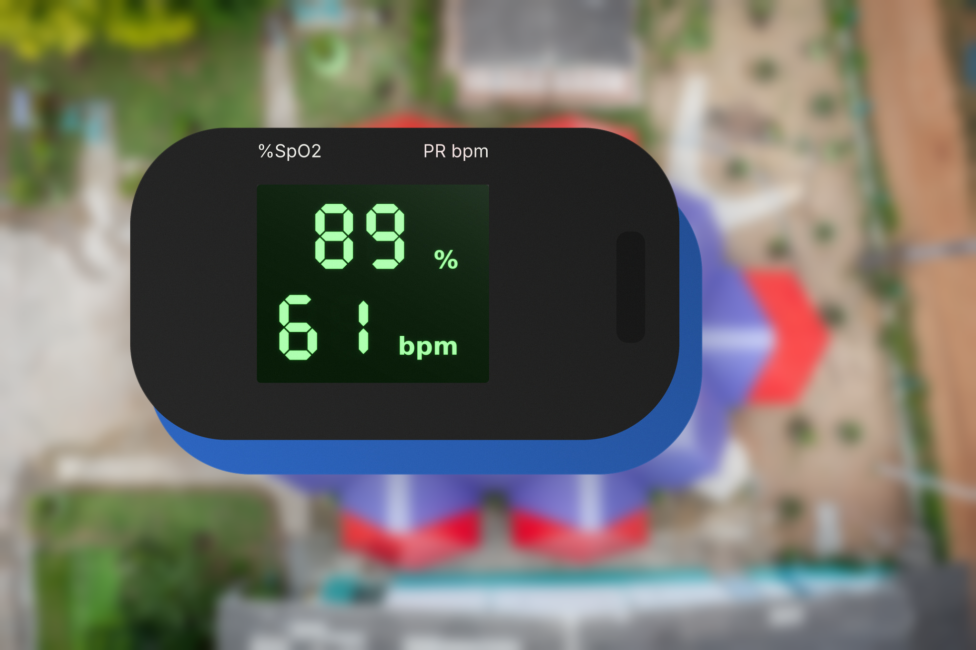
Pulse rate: 61 bpm
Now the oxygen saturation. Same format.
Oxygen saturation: 89 %
